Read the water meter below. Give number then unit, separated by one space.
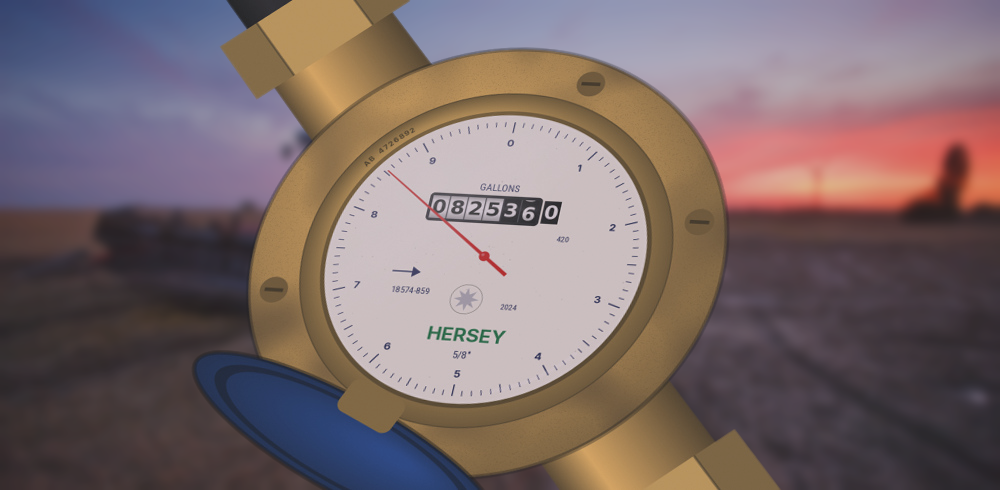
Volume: 825358.5 gal
